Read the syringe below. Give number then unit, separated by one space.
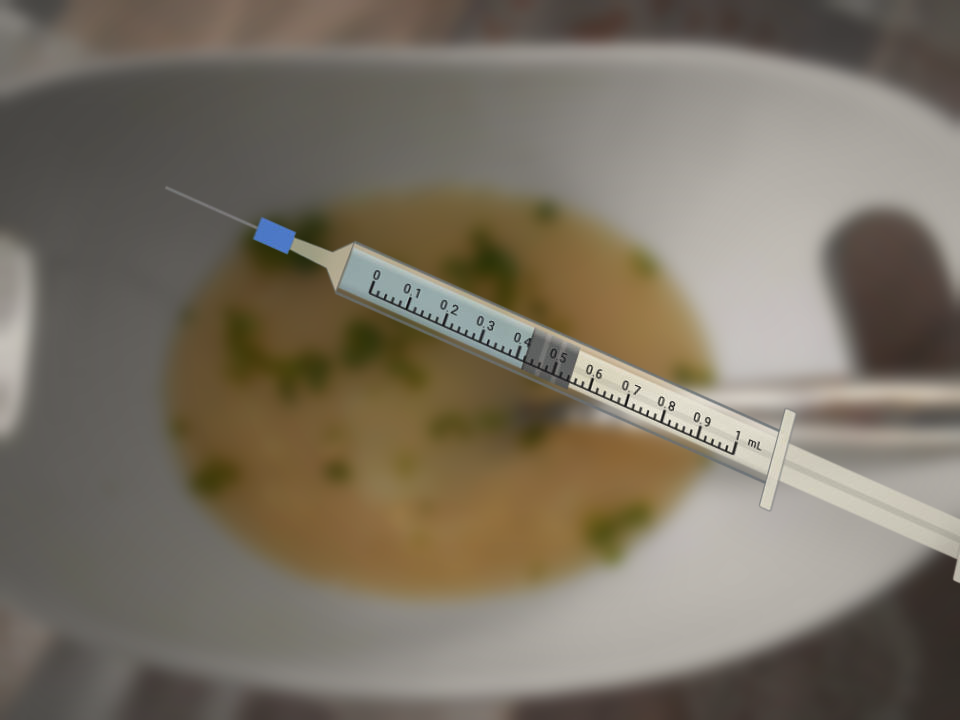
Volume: 0.42 mL
